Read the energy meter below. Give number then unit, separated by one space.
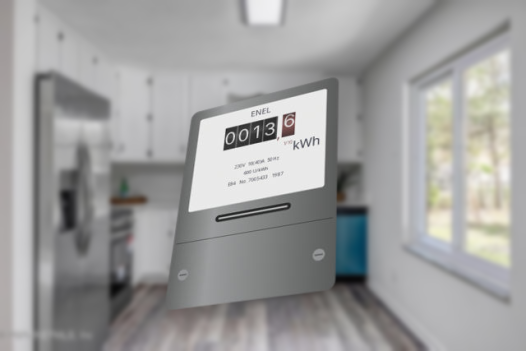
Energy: 13.6 kWh
